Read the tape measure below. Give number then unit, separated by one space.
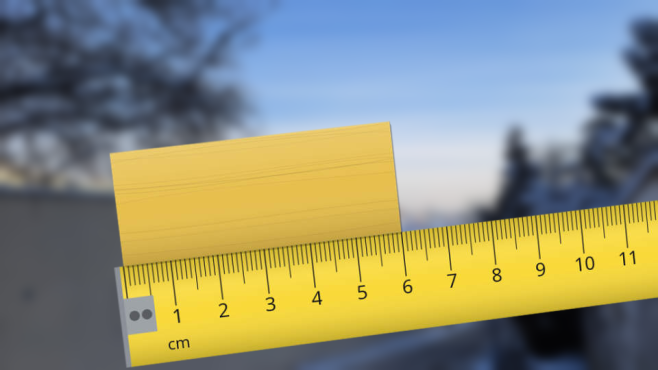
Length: 6 cm
